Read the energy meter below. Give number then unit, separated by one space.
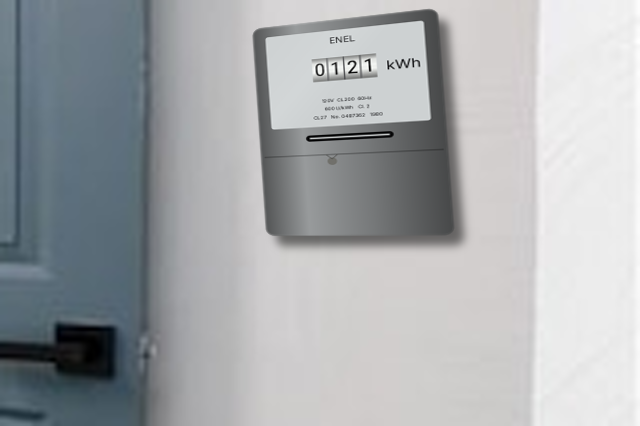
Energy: 121 kWh
